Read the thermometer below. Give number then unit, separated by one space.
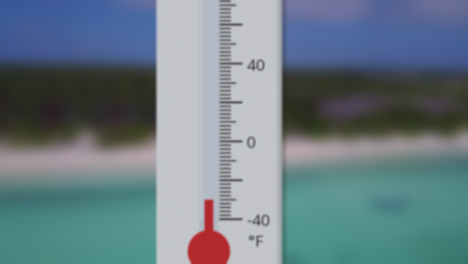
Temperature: -30 °F
